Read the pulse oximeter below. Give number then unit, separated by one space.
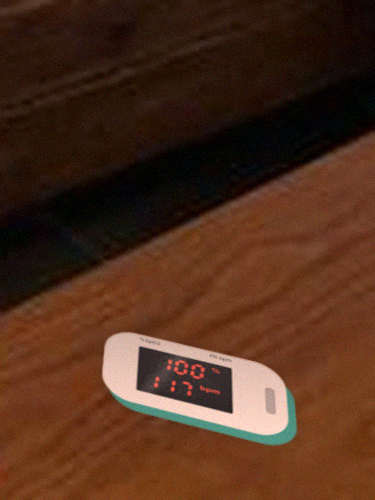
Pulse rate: 117 bpm
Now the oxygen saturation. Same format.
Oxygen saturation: 100 %
